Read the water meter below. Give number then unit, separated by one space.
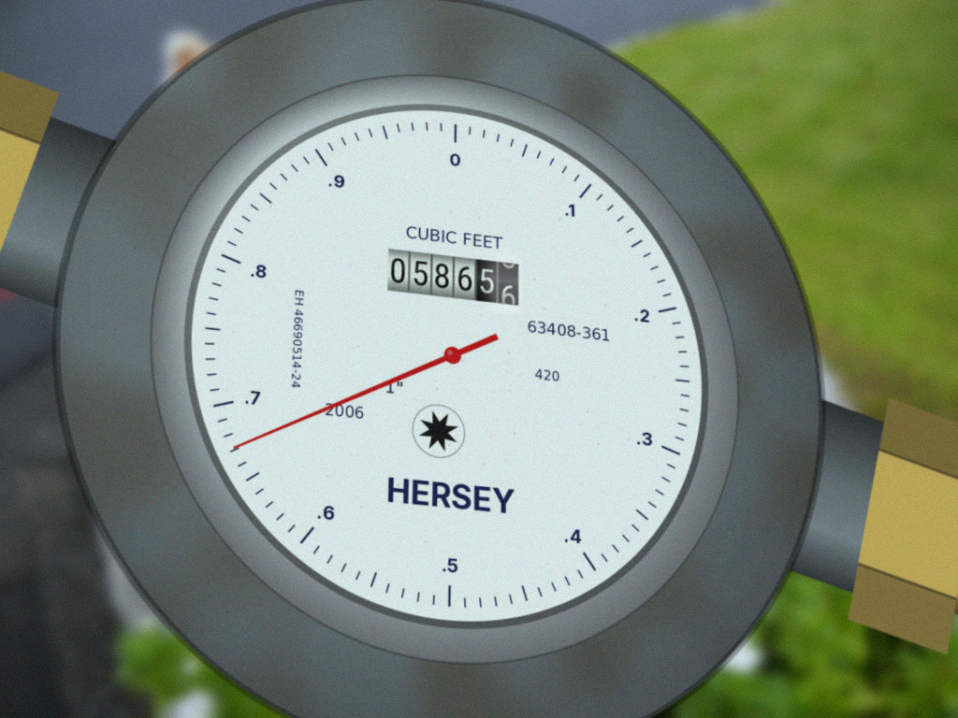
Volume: 58655.67 ft³
